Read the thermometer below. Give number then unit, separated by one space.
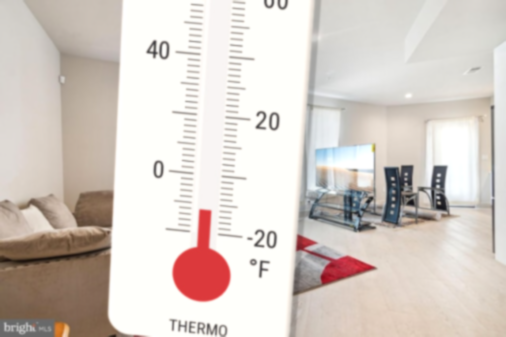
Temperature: -12 °F
